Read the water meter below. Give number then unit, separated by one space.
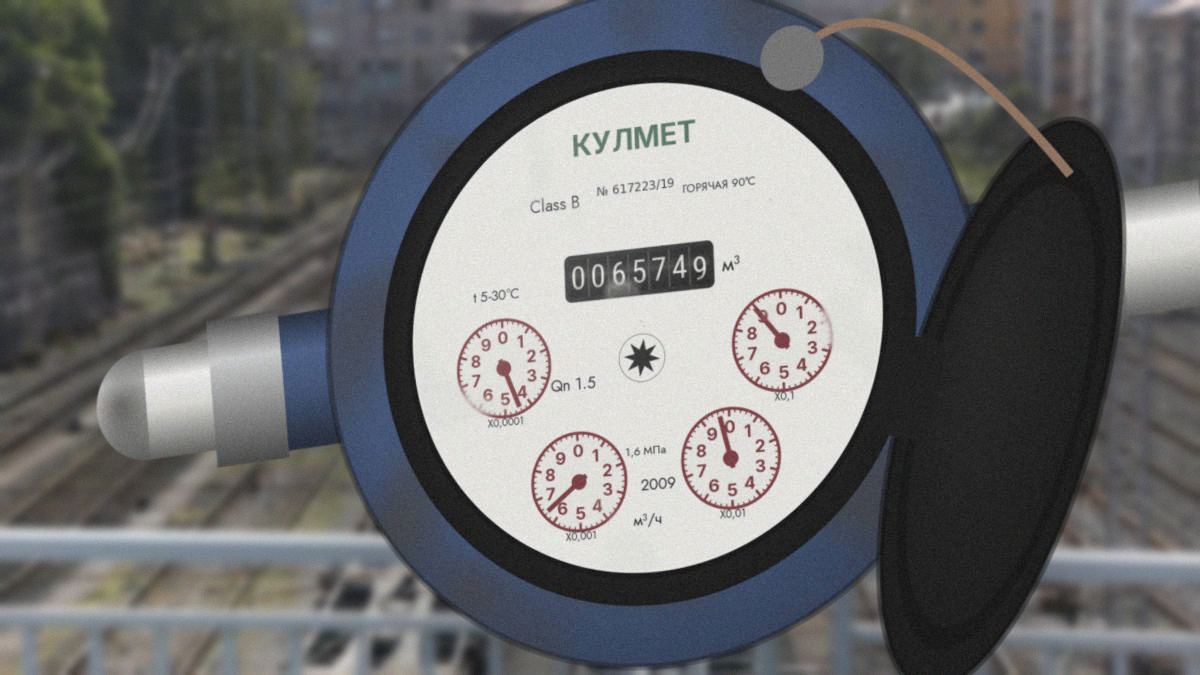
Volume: 65748.8964 m³
